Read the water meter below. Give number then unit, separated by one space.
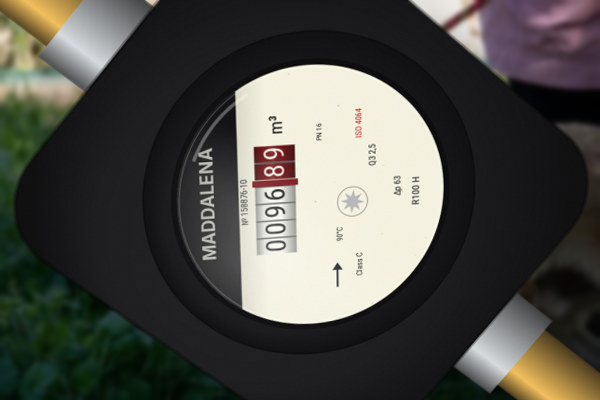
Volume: 96.89 m³
